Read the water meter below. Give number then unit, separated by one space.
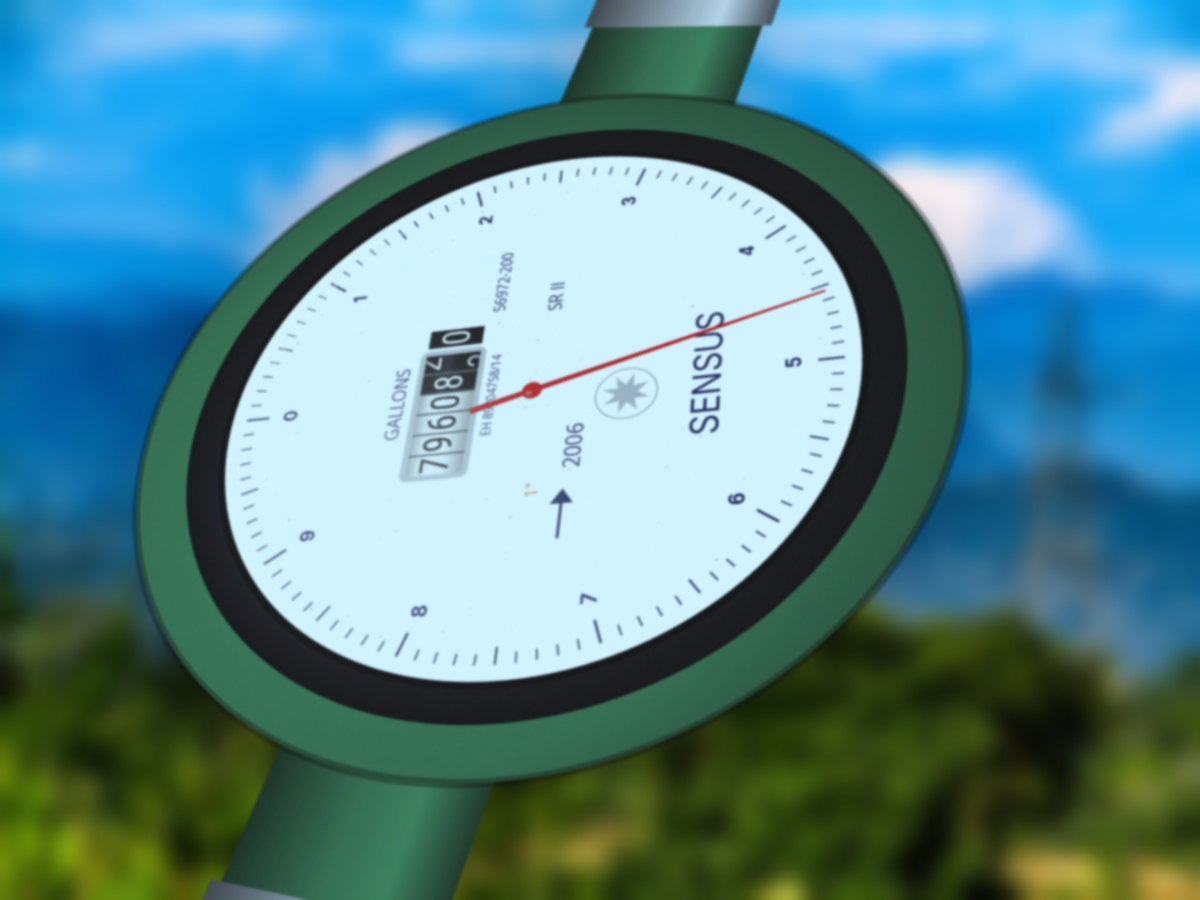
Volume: 7960824.5 gal
